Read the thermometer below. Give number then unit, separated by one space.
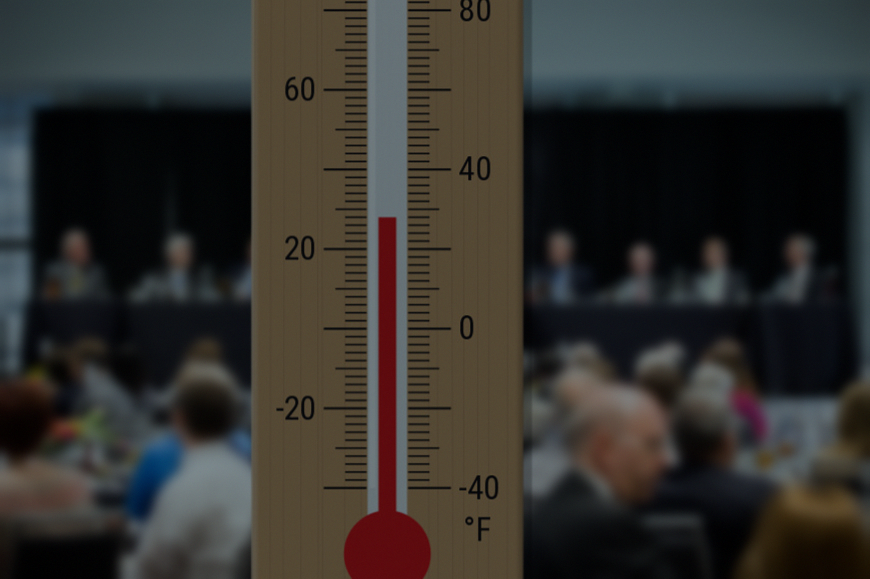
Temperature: 28 °F
